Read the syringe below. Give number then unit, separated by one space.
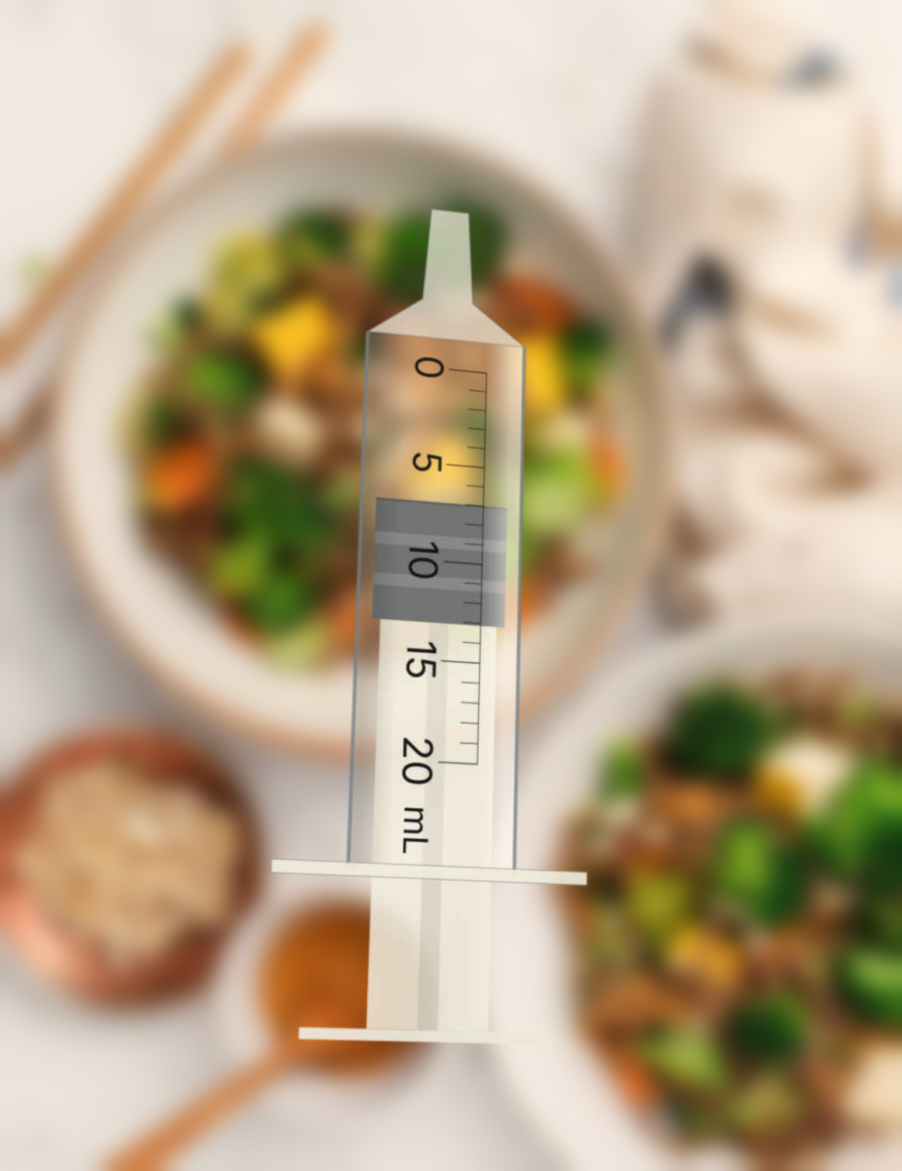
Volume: 7 mL
